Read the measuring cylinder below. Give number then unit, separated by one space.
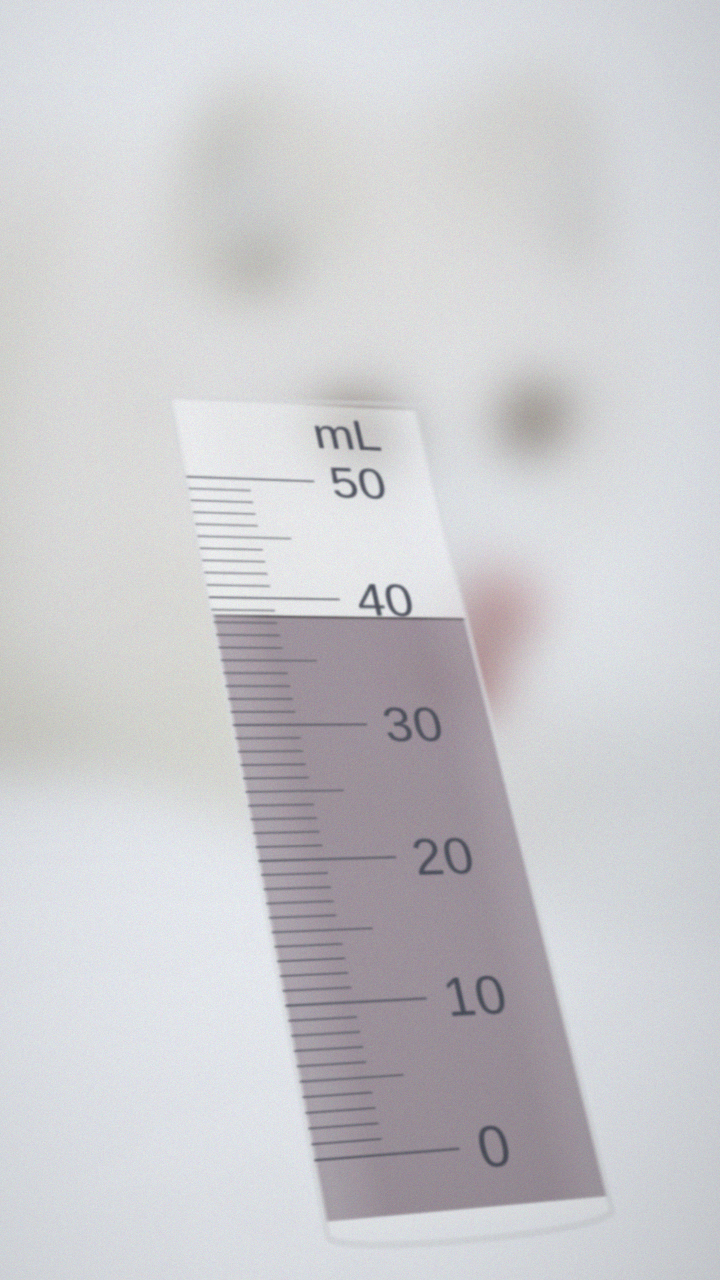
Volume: 38.5 mL
